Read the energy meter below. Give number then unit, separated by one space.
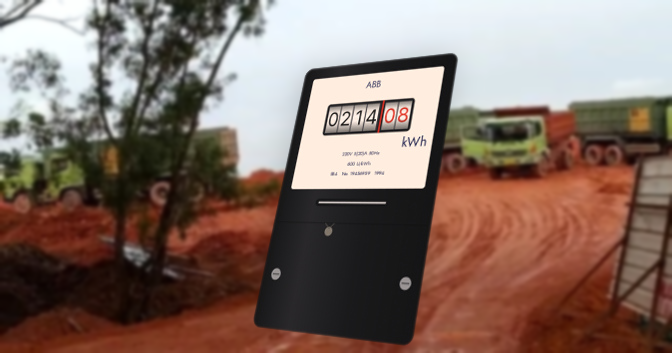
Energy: 214.08 kWh
